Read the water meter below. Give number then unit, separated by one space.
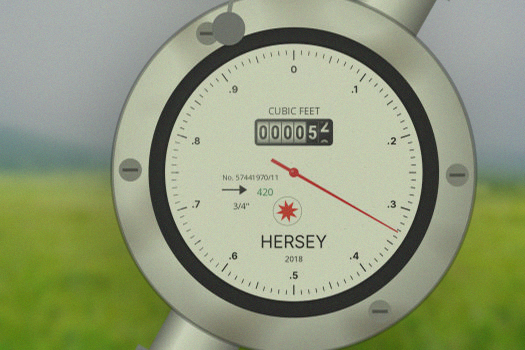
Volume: 52.33 ft³
